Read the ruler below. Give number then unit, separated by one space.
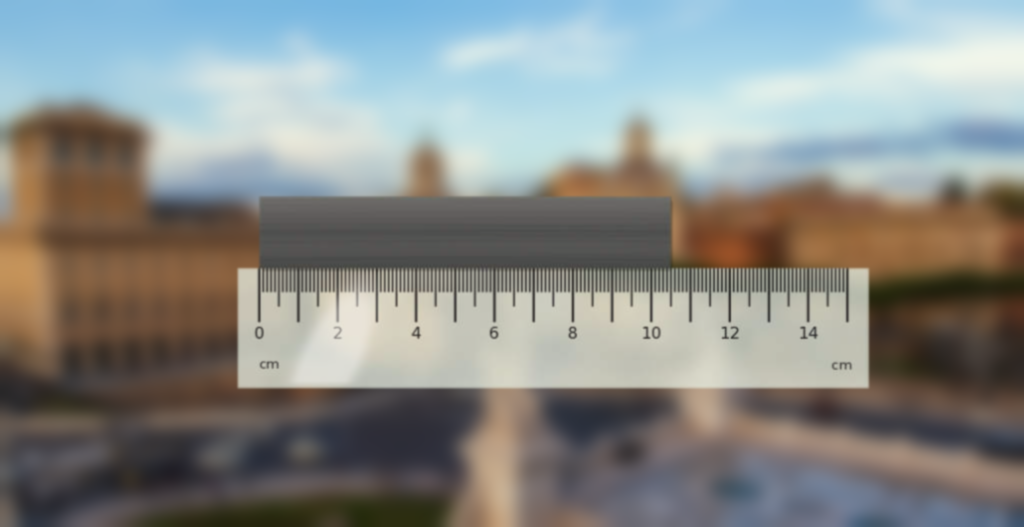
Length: 10.5 cm
